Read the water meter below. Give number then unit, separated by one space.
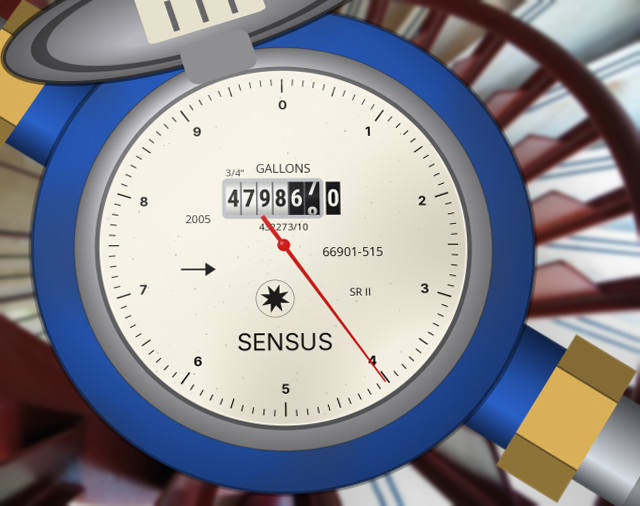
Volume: 4798674.0 gal
